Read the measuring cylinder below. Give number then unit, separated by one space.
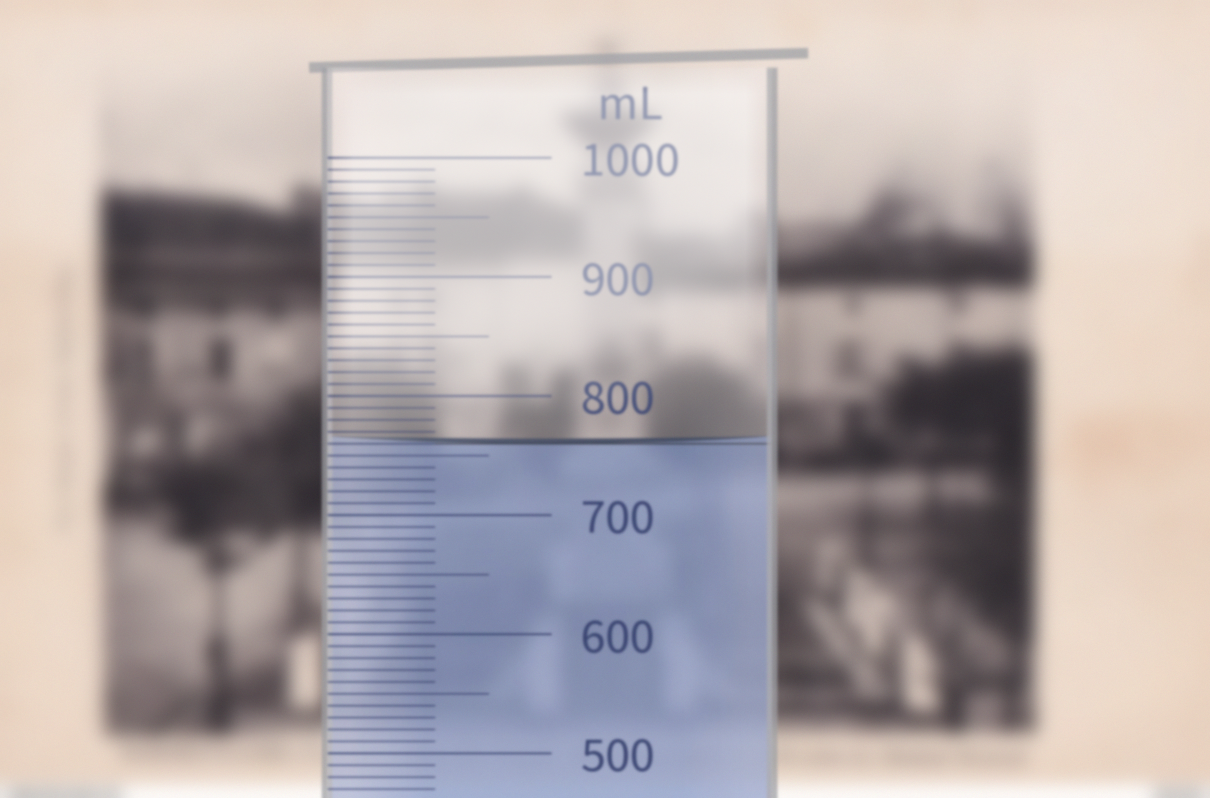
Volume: 760 mL
